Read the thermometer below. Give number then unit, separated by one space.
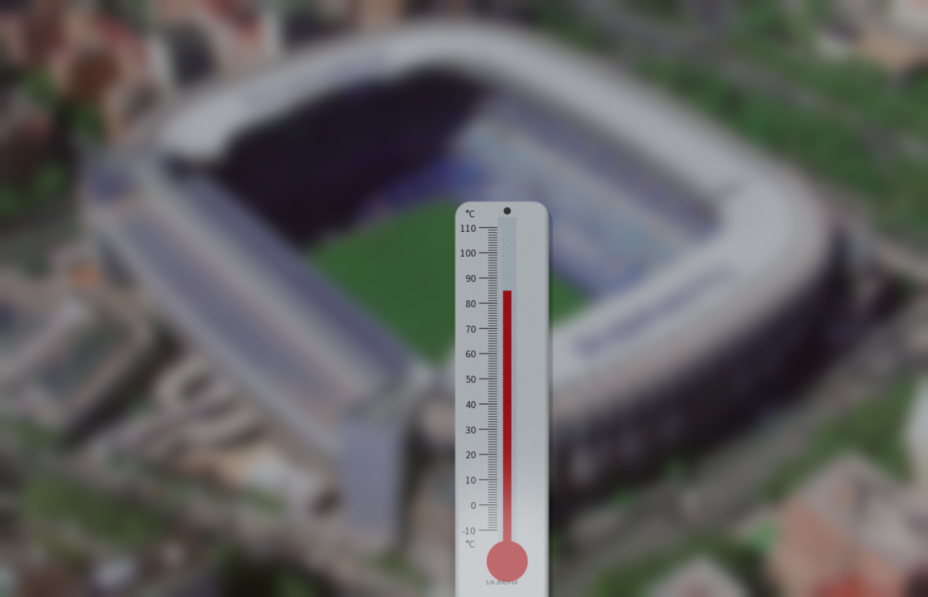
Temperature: 85 °C
